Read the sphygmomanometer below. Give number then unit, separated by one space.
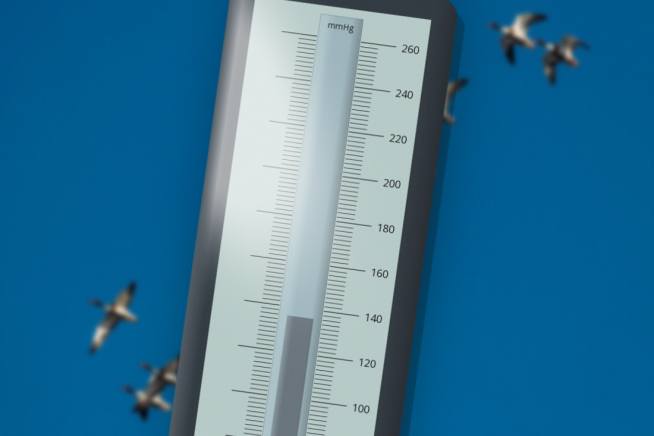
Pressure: 136 mmHg
